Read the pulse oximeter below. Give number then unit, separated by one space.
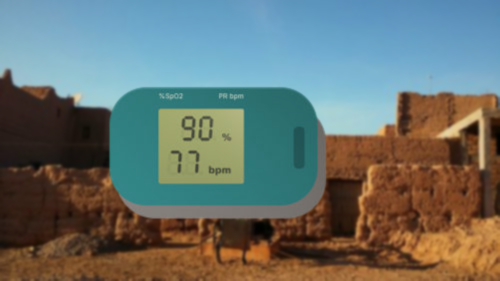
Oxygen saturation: 90 %
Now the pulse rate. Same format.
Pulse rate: 77 bpm
